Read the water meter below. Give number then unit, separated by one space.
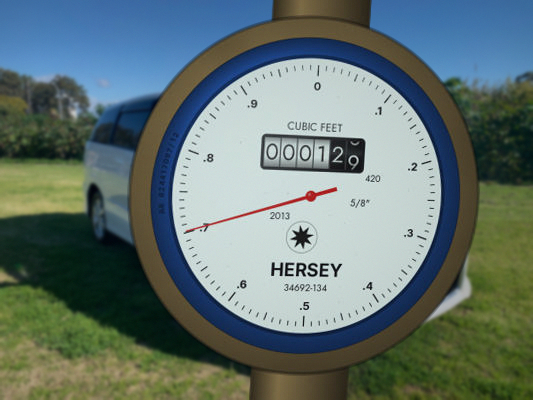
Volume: 128.70 ft³
